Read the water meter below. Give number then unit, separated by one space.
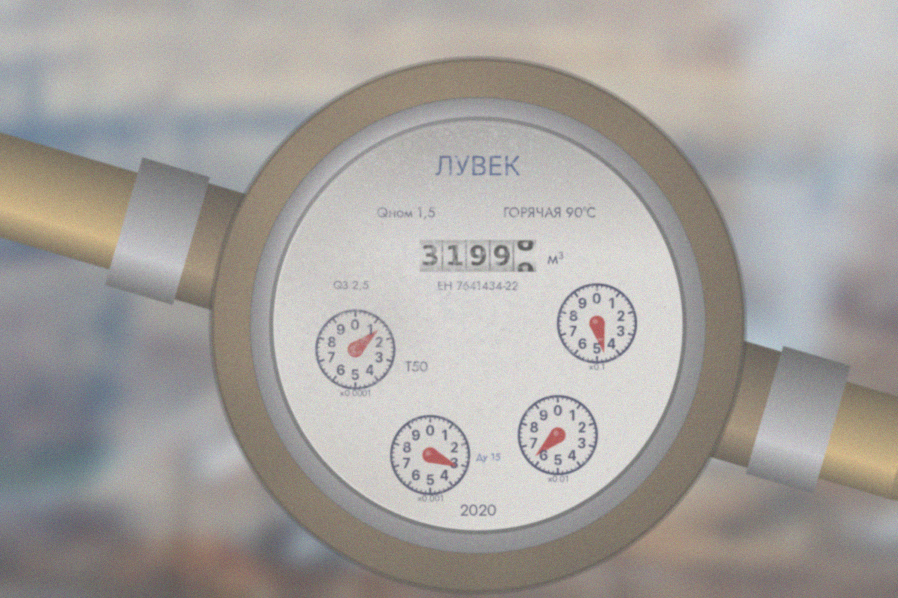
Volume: 31998.4631 m³
